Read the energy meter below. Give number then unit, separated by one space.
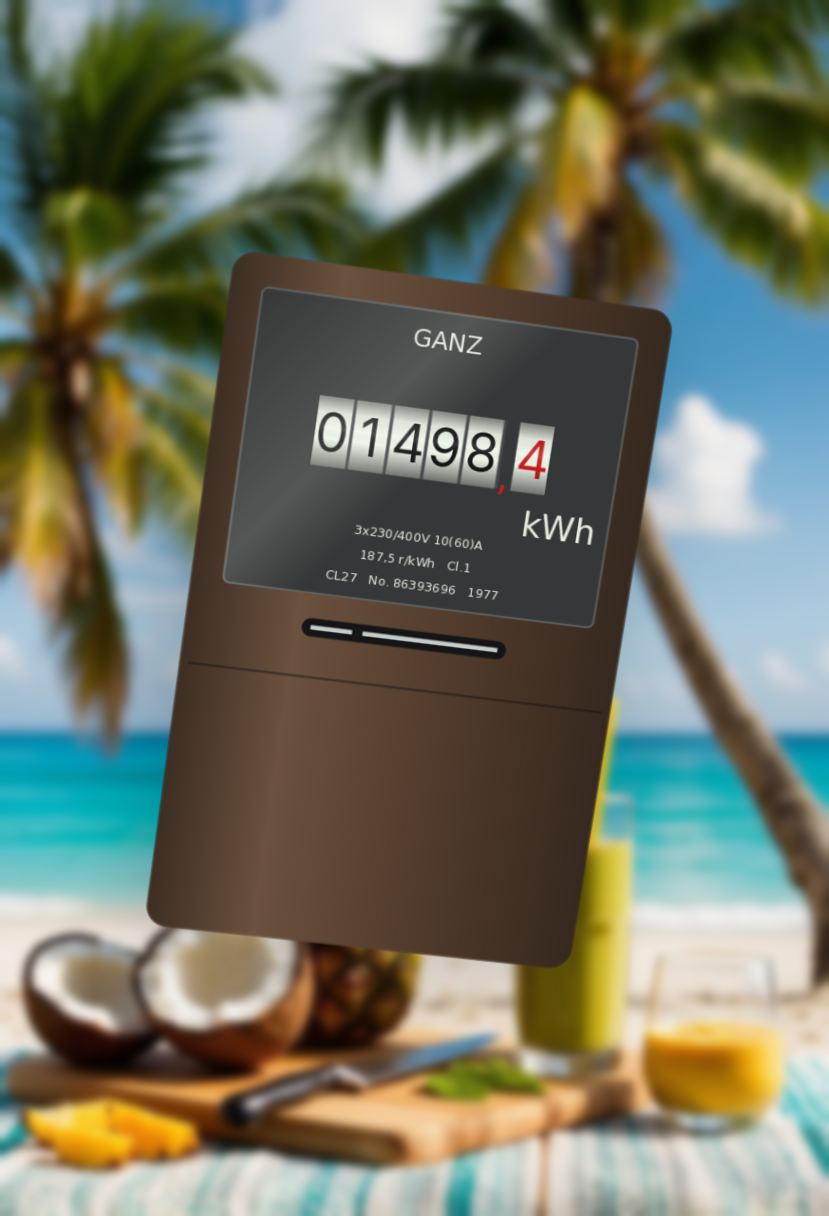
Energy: 1498.4 kWh
